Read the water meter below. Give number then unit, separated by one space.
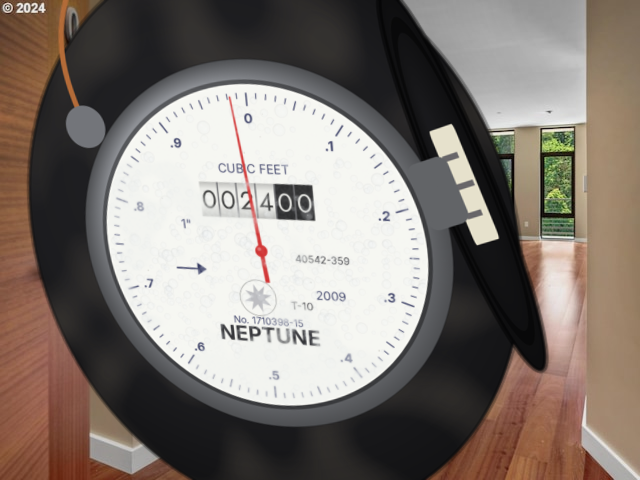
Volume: 2399.98 ft³
